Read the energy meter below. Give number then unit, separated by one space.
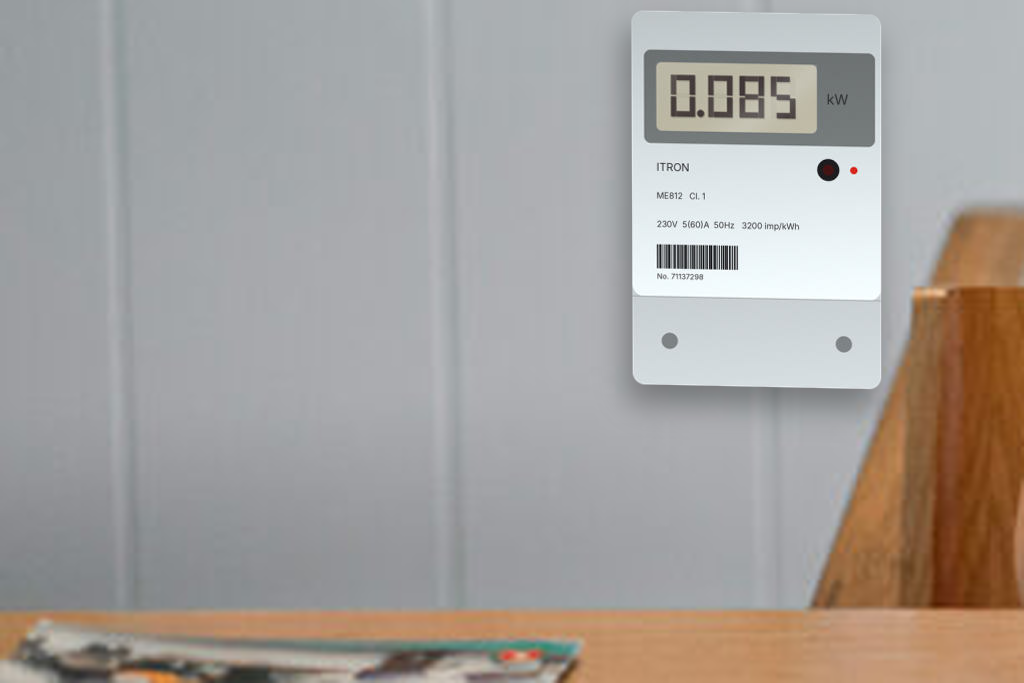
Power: 0.085 kW
